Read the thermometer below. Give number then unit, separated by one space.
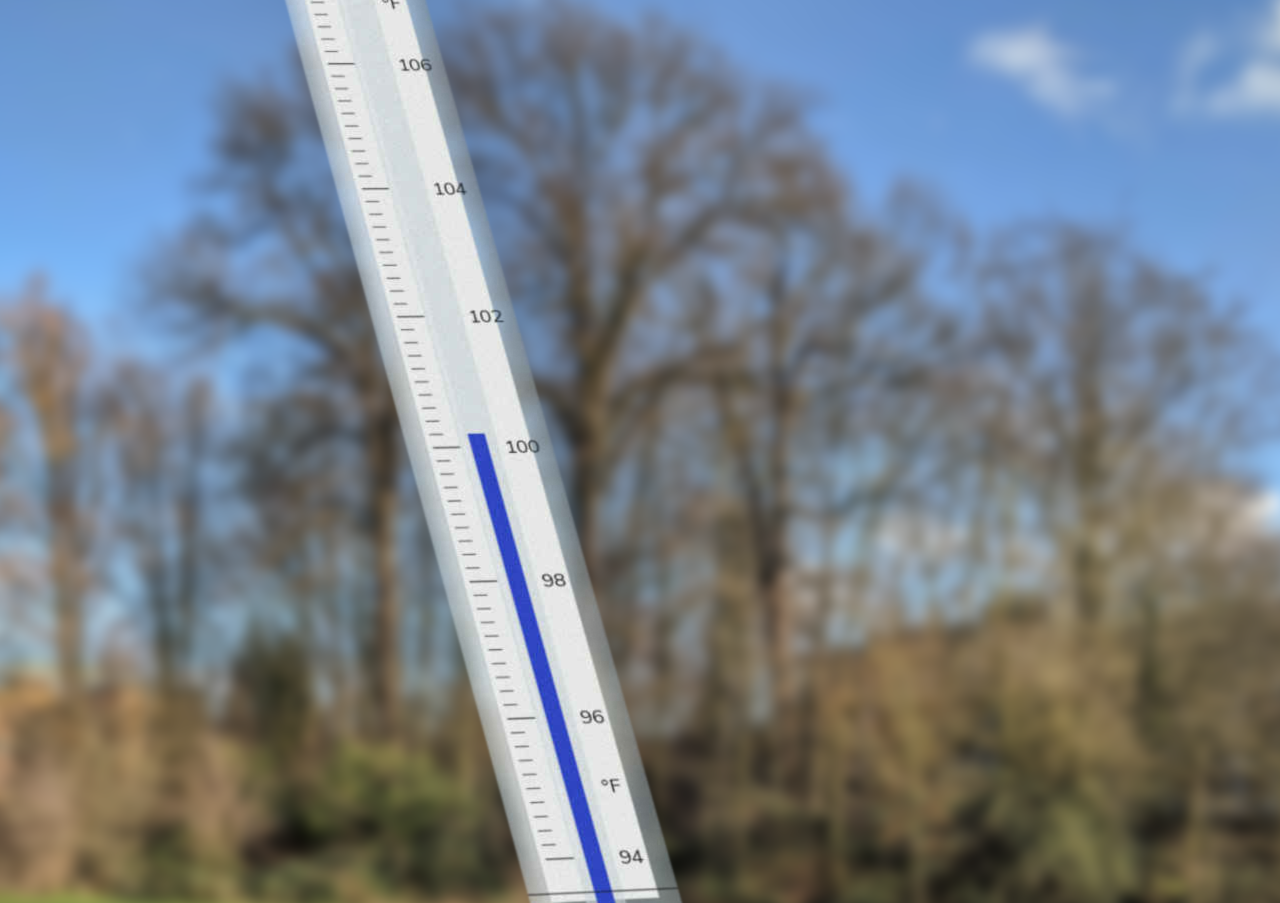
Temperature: 100.2 °F
